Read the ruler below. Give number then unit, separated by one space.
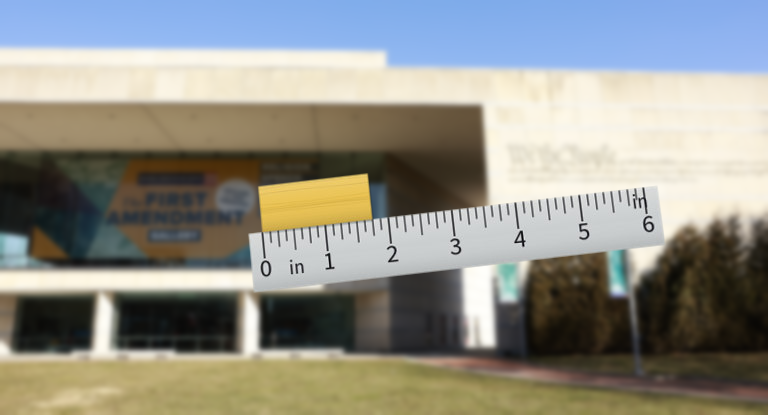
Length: 1.75 in
